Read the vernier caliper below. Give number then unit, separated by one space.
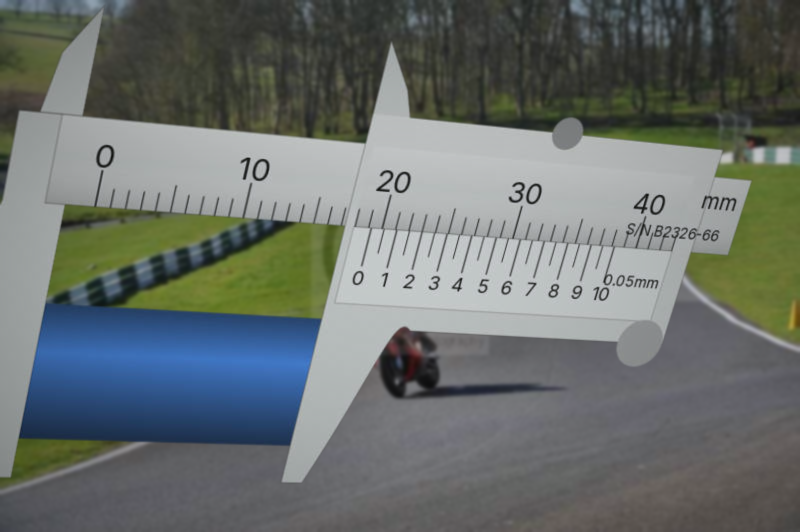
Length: 19.2 mm
